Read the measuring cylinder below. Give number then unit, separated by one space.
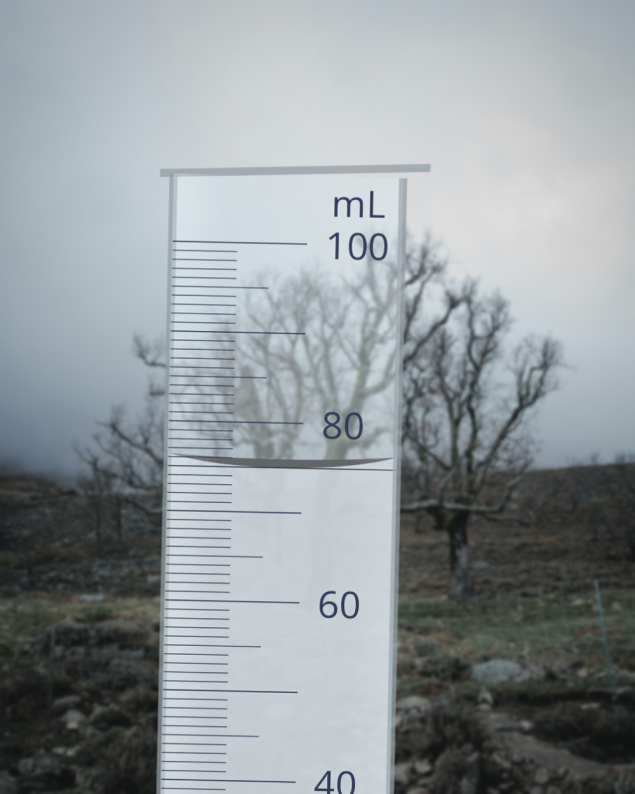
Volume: 75 mL
